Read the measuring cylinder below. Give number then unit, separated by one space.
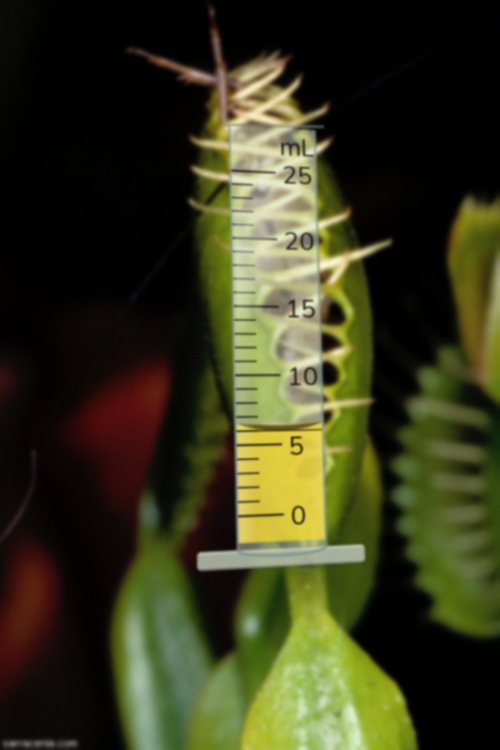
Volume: 6 mL
